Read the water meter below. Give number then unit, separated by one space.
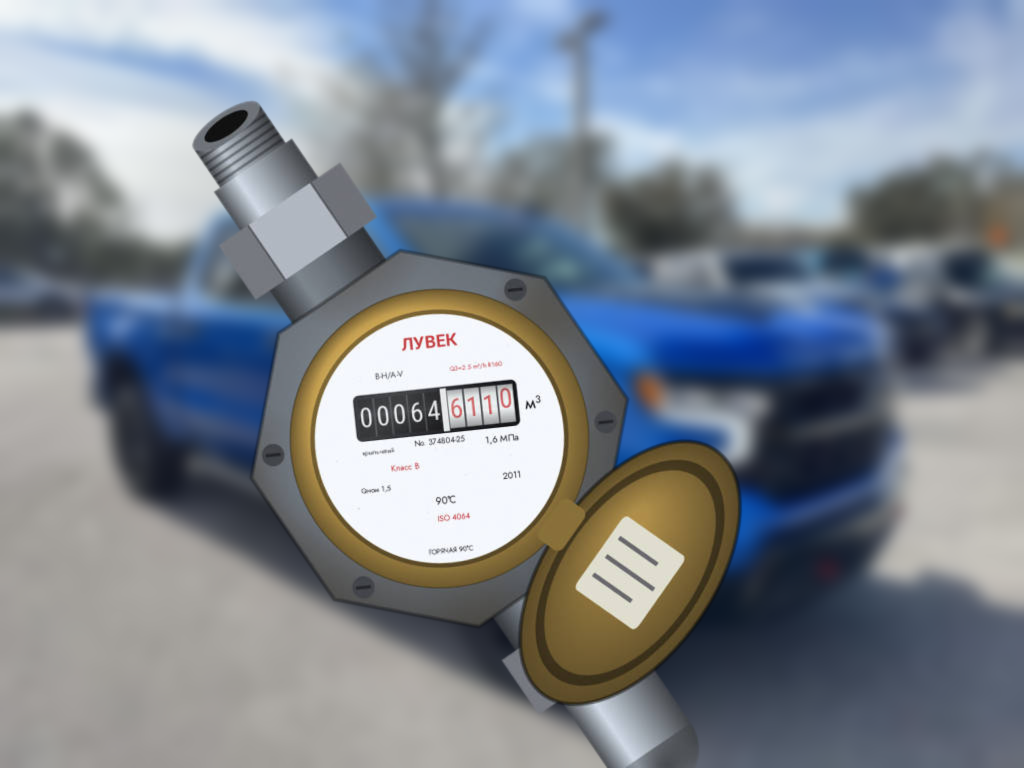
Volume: 64.6110 m³
